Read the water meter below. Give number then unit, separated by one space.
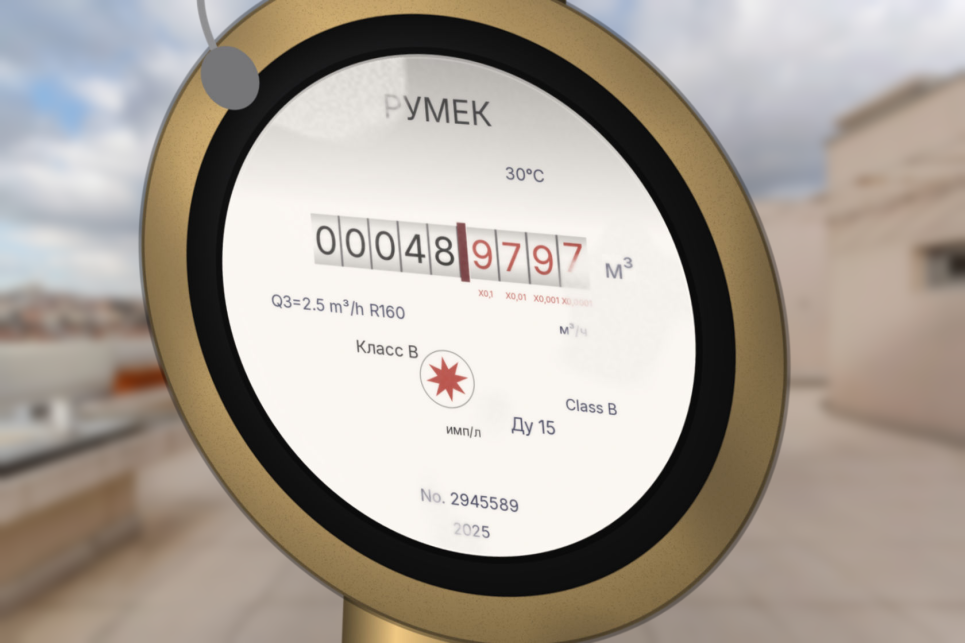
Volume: 48.9797 m³
